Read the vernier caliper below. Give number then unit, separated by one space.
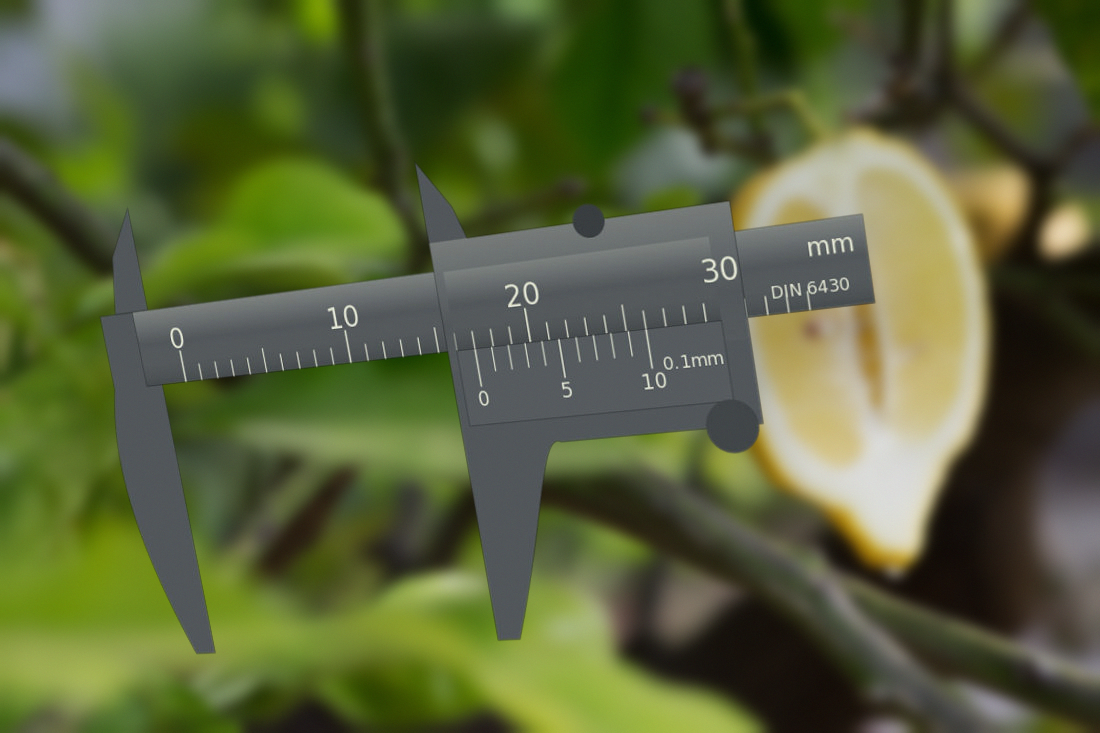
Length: 17.0 mm
